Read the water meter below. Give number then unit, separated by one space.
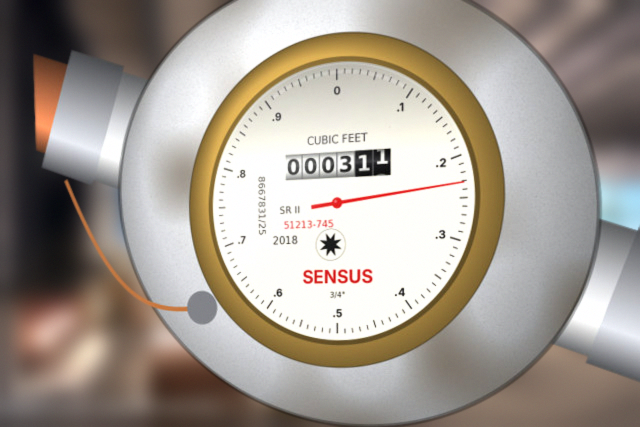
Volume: 311.23 ft³
